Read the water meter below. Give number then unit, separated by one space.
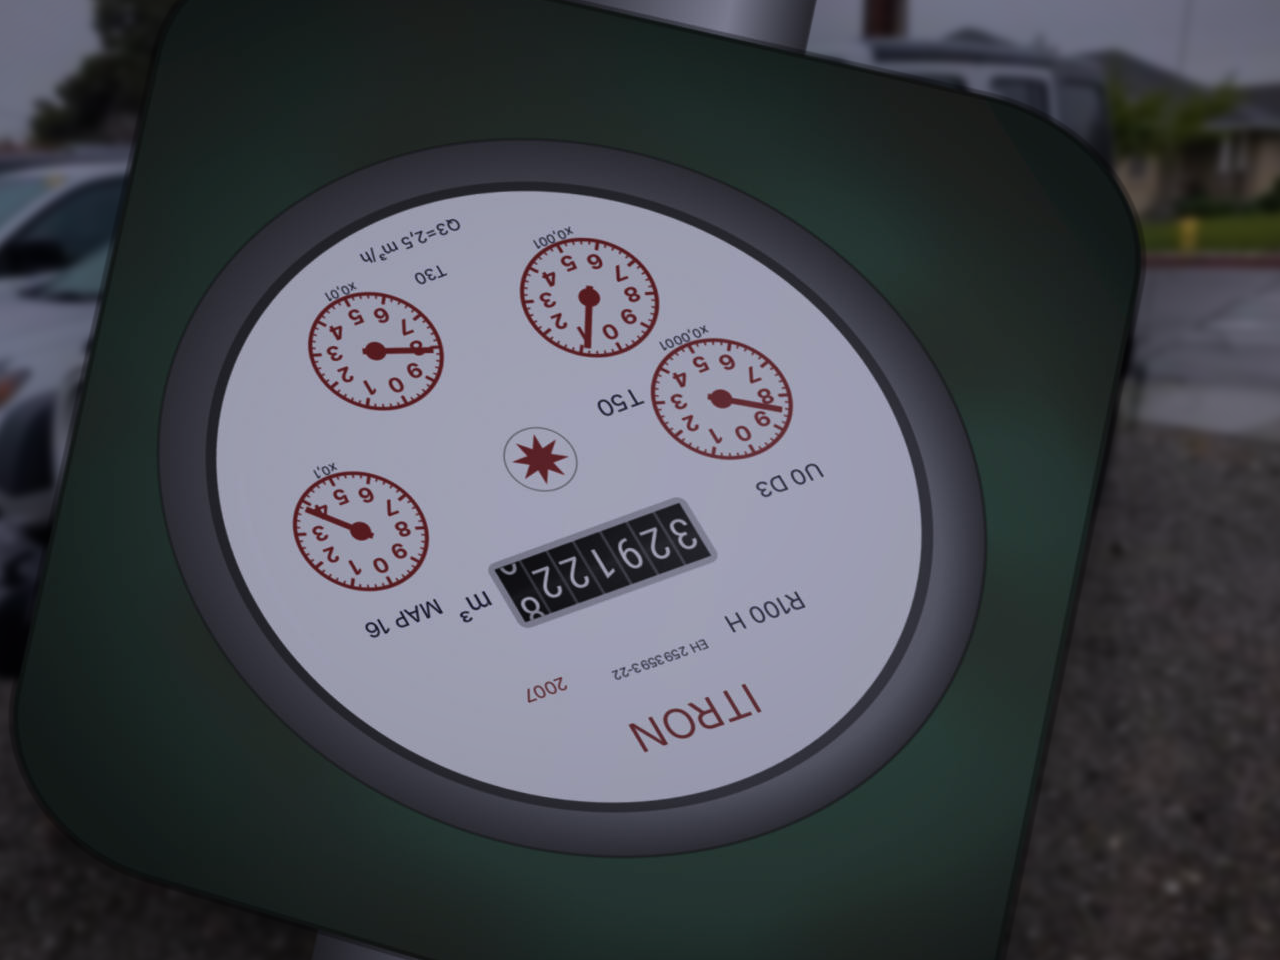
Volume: 3291228.3808 m³
